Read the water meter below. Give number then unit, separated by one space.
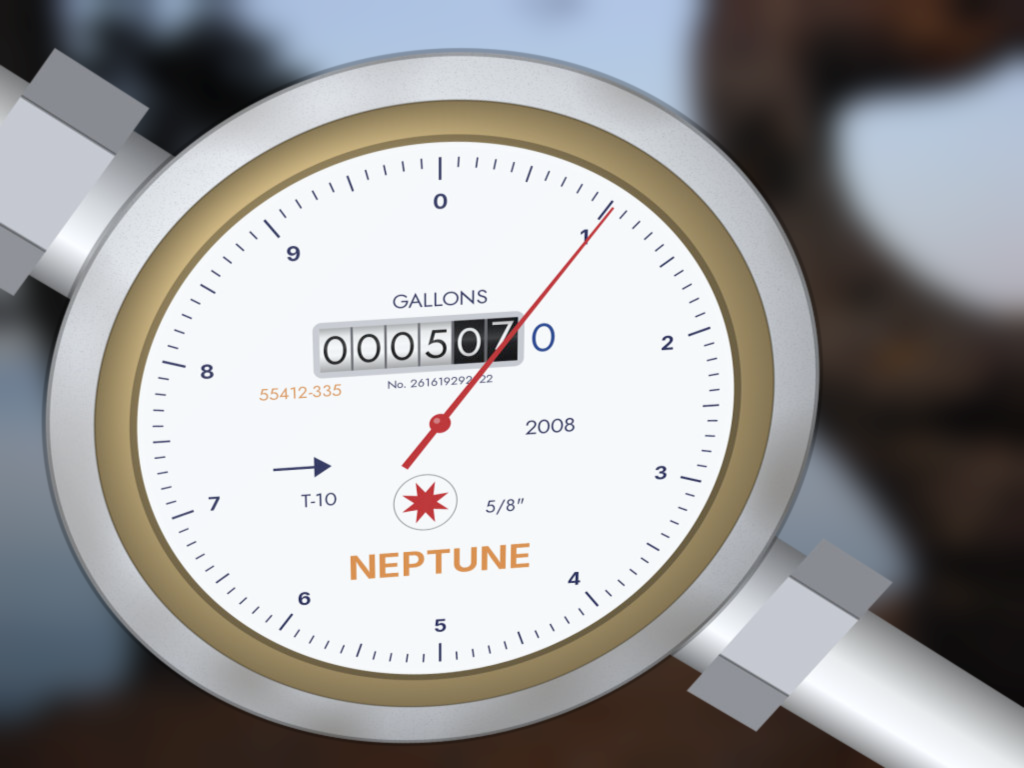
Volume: 5071.0 gal
